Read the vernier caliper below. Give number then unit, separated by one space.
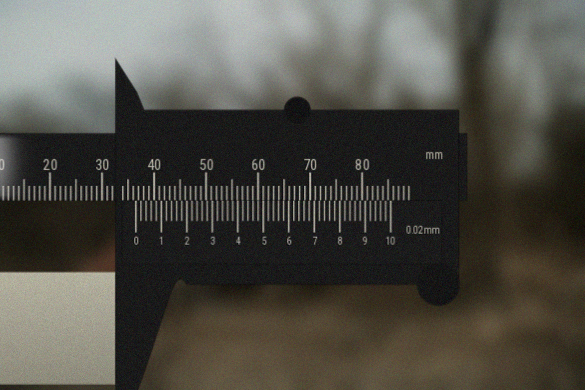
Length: 36.5 mm
